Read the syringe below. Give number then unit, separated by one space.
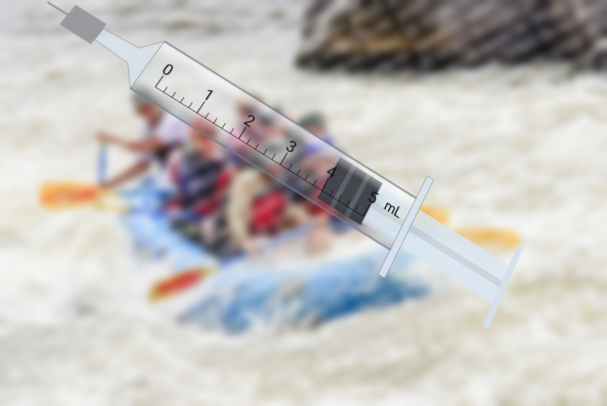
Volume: 4 mL
